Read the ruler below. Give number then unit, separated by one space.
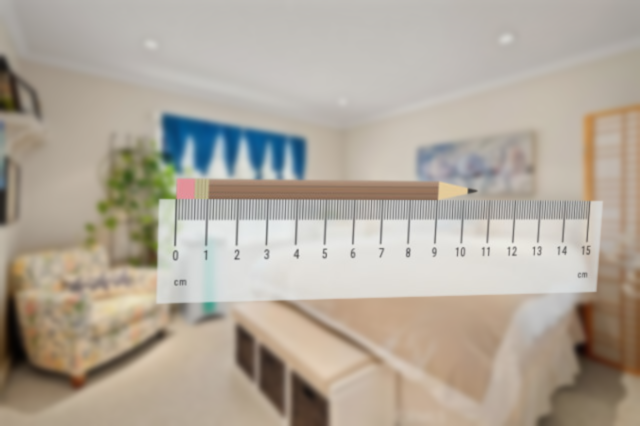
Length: 10.5 cm
